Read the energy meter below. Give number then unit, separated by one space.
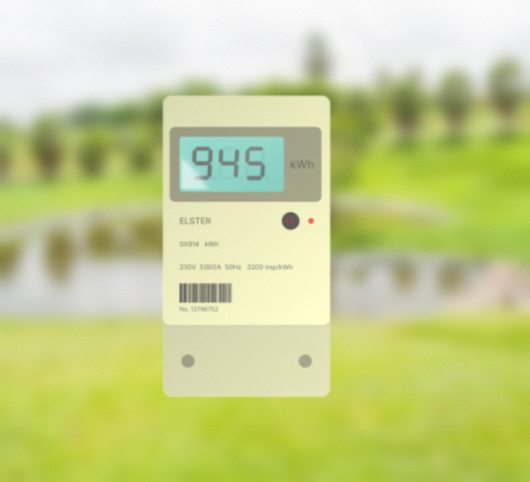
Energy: 945 kWh
